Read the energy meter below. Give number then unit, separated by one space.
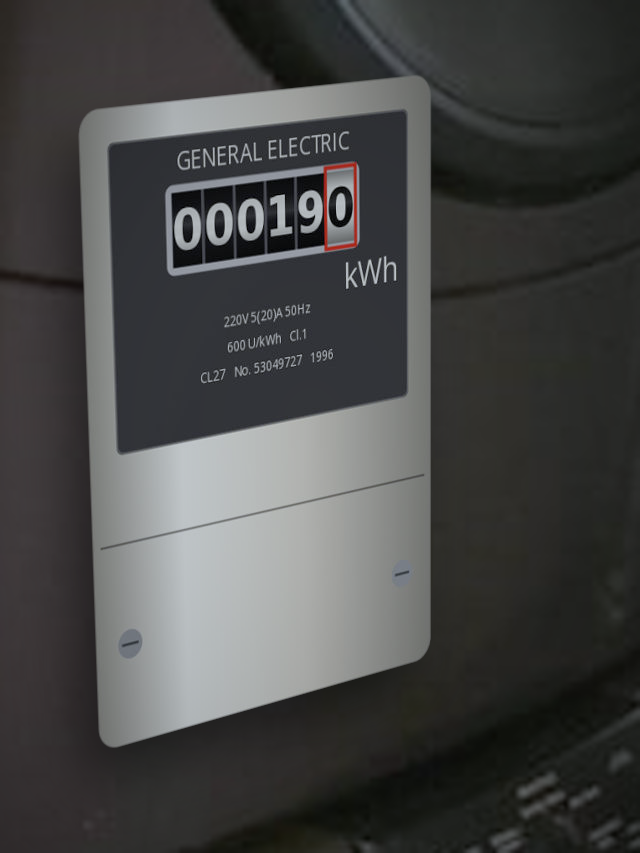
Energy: 19.0 kWh
